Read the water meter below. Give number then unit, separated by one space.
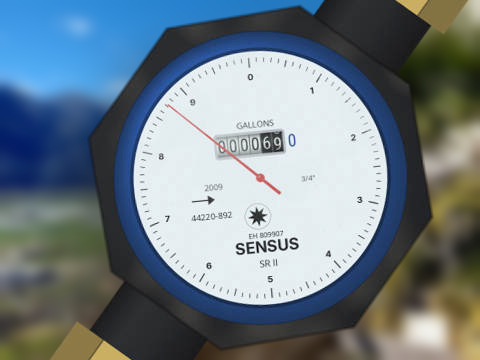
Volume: 688.7 gal
